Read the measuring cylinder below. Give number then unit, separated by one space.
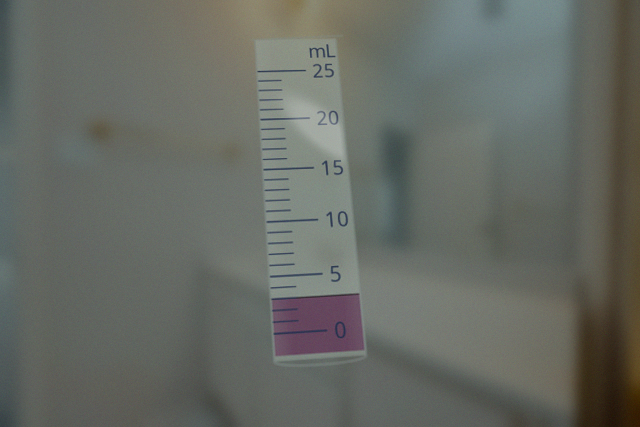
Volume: 3 mL
